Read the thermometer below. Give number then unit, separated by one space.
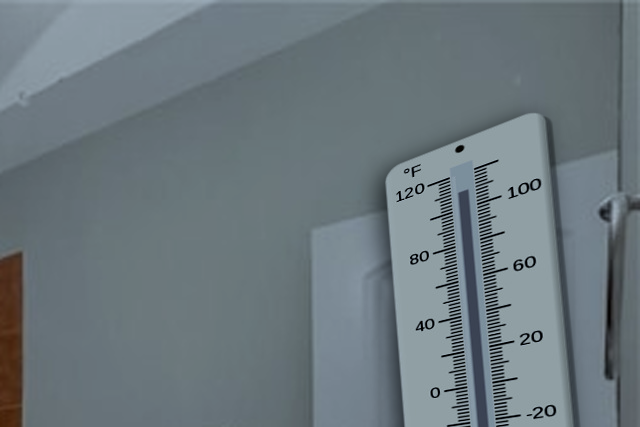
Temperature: 110 °F
